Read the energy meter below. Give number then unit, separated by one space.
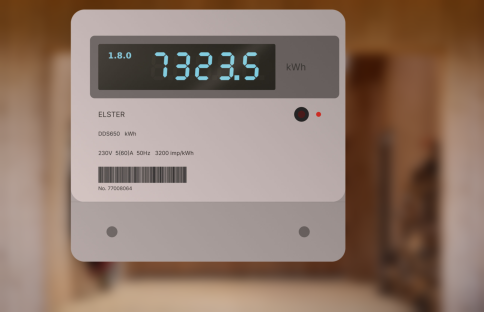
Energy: 7323.5 kWh
